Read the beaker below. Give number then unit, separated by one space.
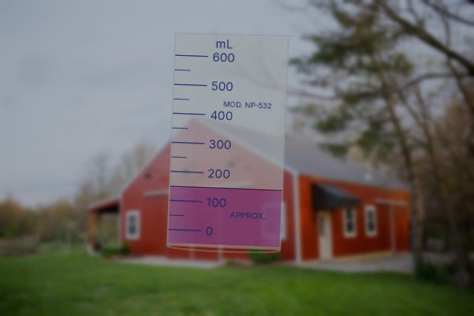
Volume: 150 mL
